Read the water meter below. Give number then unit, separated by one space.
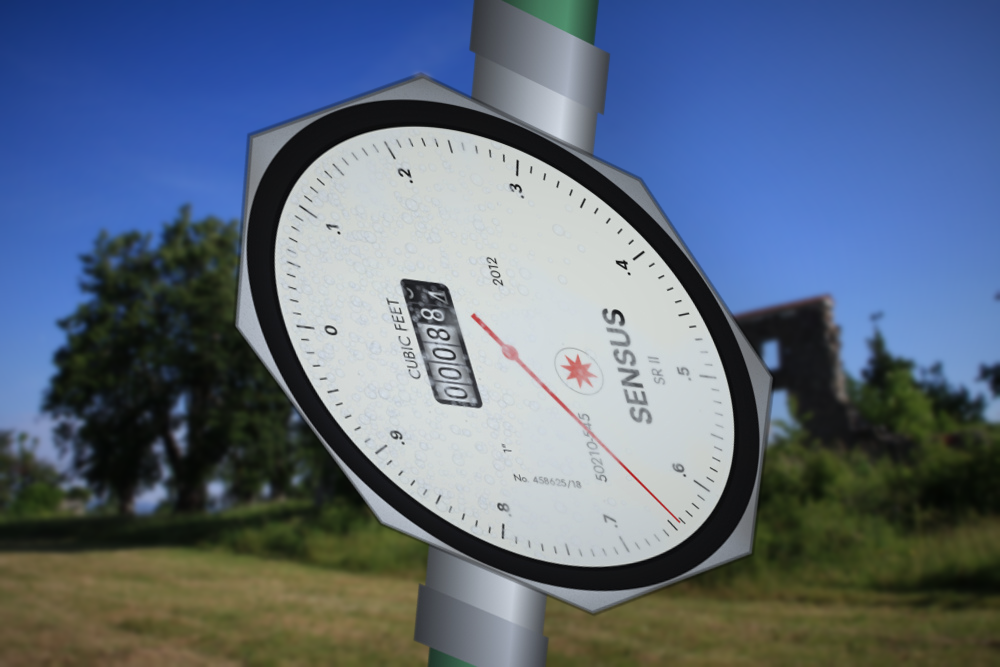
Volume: 883.64 ft³
